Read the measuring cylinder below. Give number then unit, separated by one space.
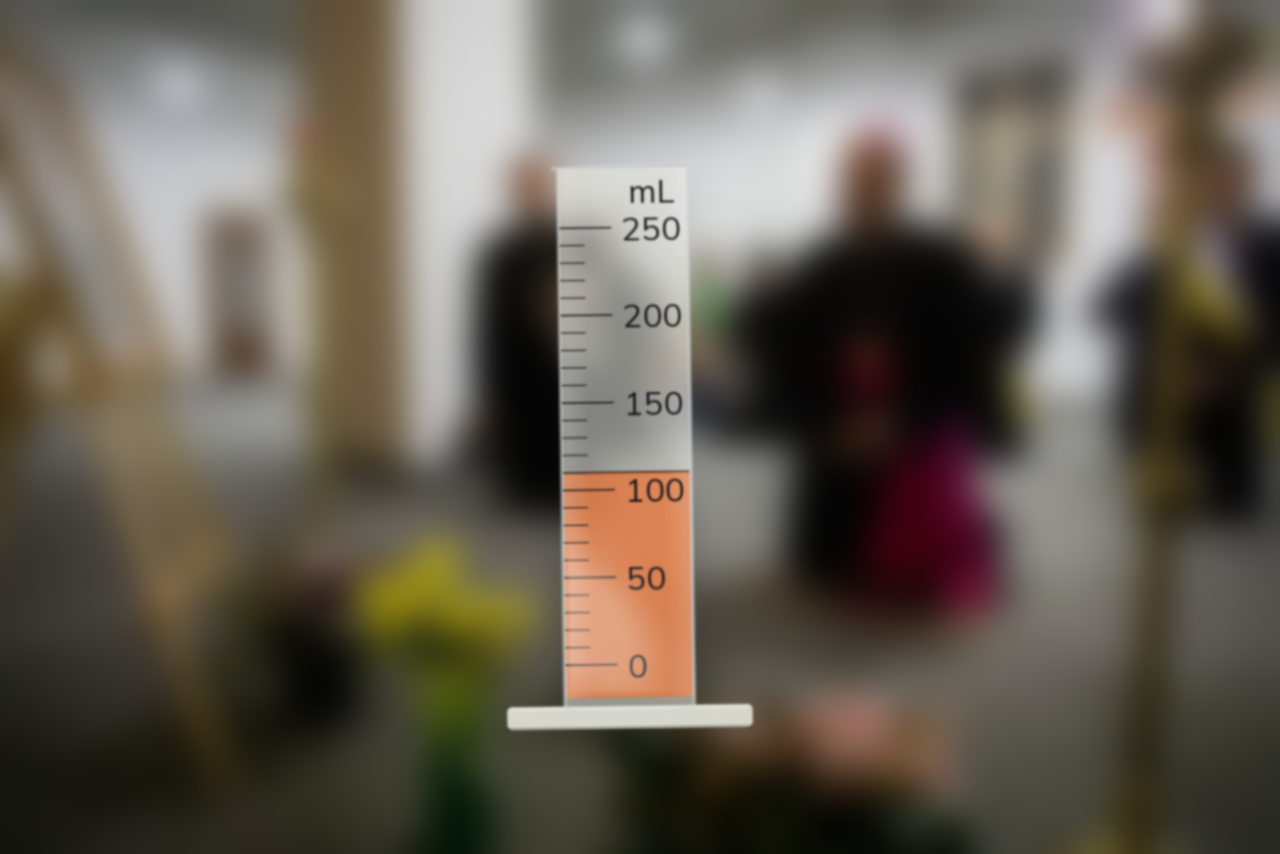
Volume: 110 mL
